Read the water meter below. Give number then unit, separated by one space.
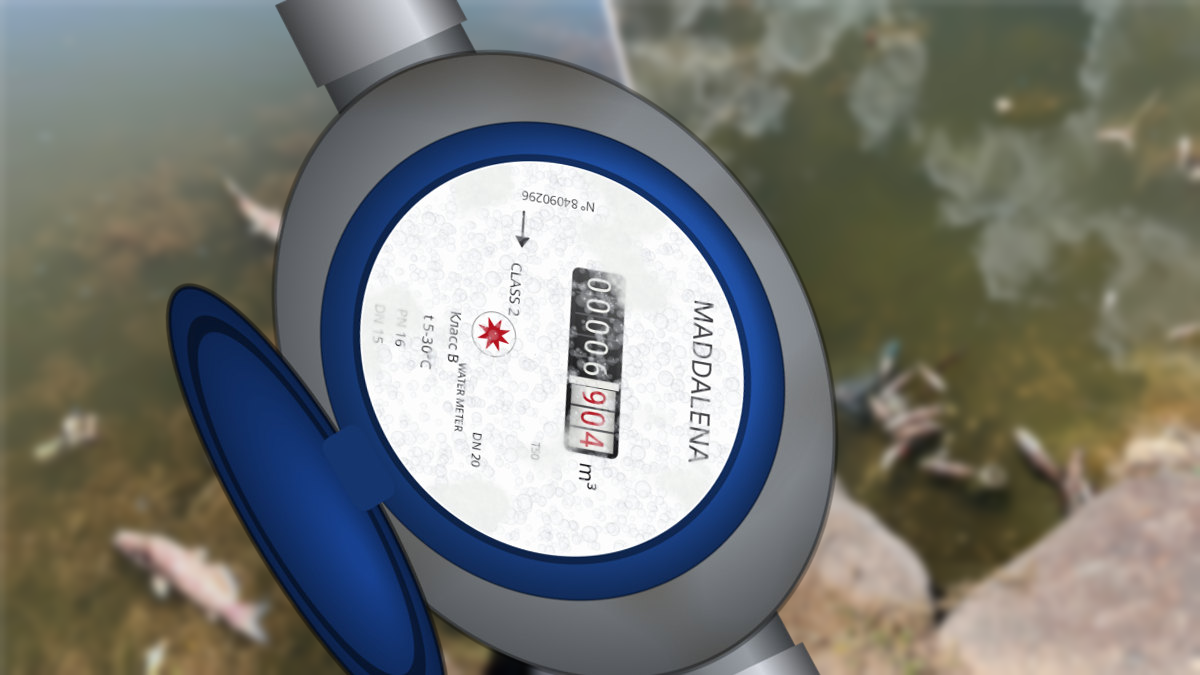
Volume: 6.904 m³
